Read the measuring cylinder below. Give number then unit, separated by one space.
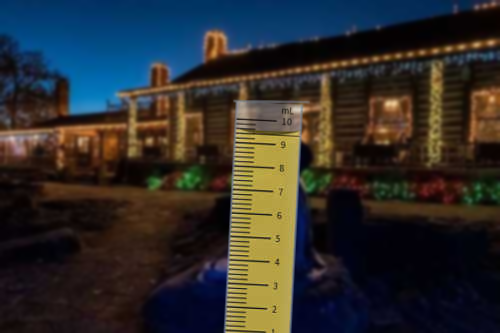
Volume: 9.4 mL
